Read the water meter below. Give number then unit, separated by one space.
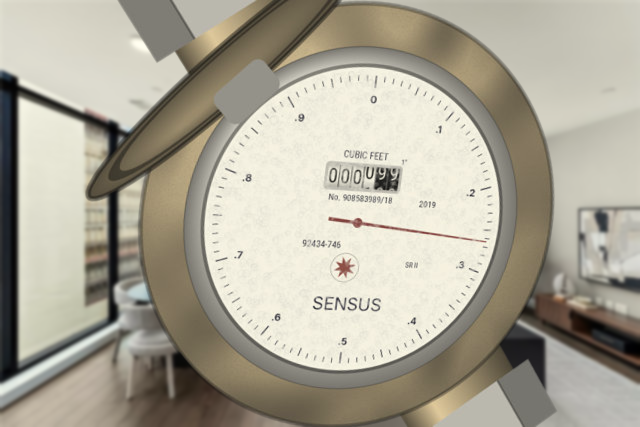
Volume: 99.26 ft³
